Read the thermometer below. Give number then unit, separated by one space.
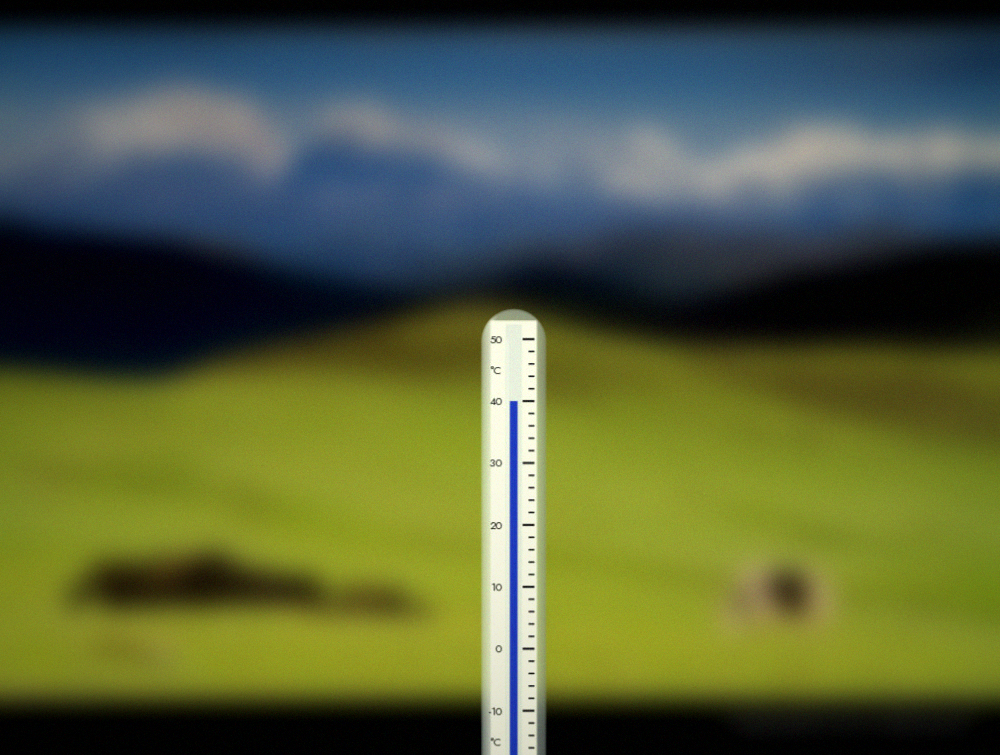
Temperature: 40 °C
